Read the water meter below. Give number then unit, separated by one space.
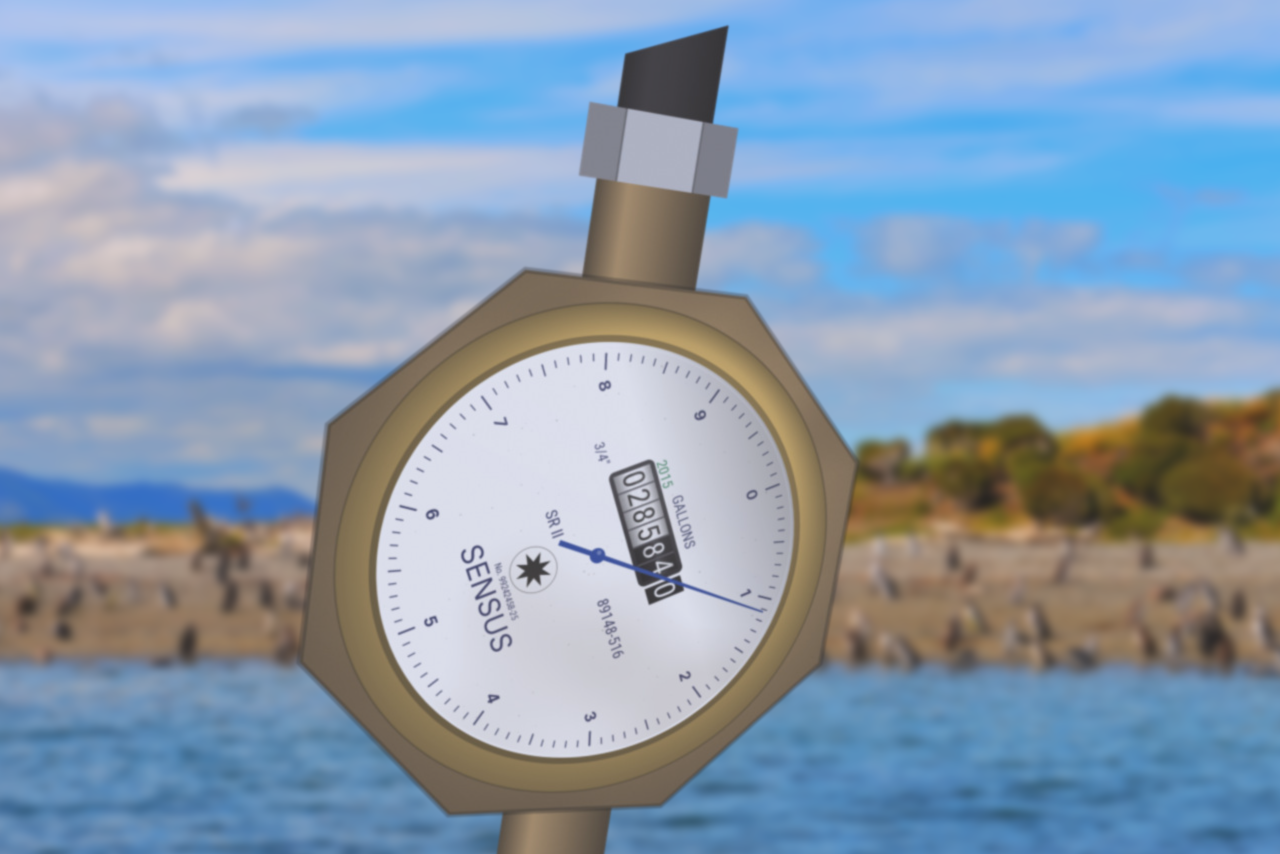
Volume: 285841.1 gal
